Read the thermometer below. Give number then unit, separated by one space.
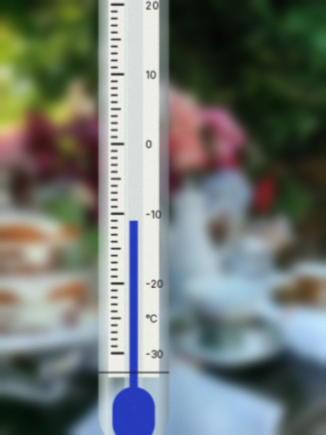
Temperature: -11 °C
